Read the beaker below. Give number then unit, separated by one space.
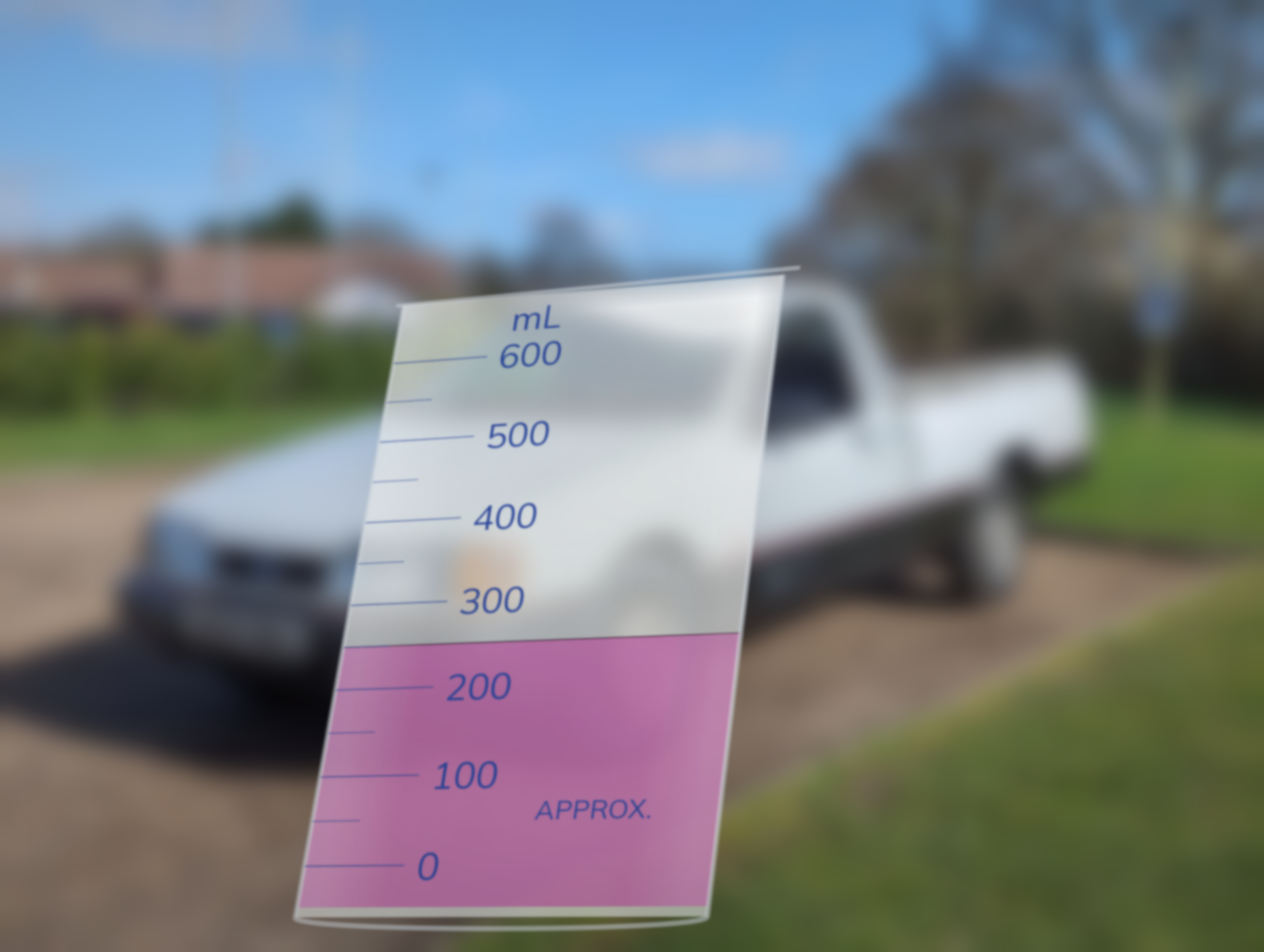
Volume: 250 mL
